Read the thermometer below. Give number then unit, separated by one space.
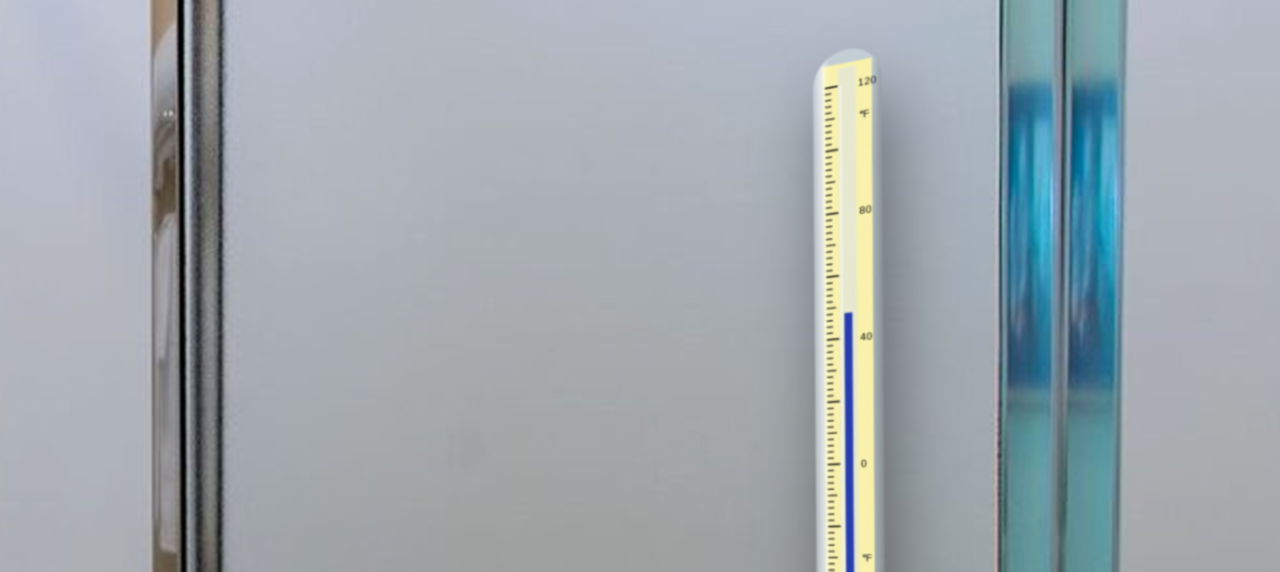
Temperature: 48 °F
